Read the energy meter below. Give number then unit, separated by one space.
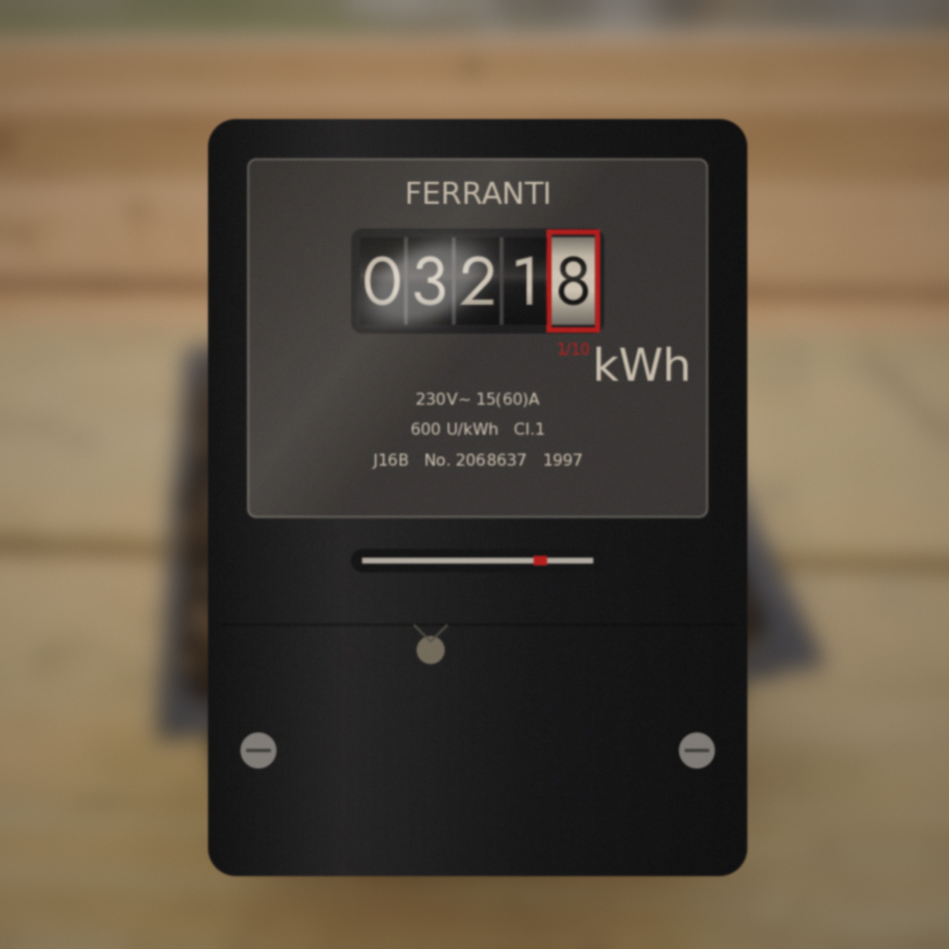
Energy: 321.8 kWh
